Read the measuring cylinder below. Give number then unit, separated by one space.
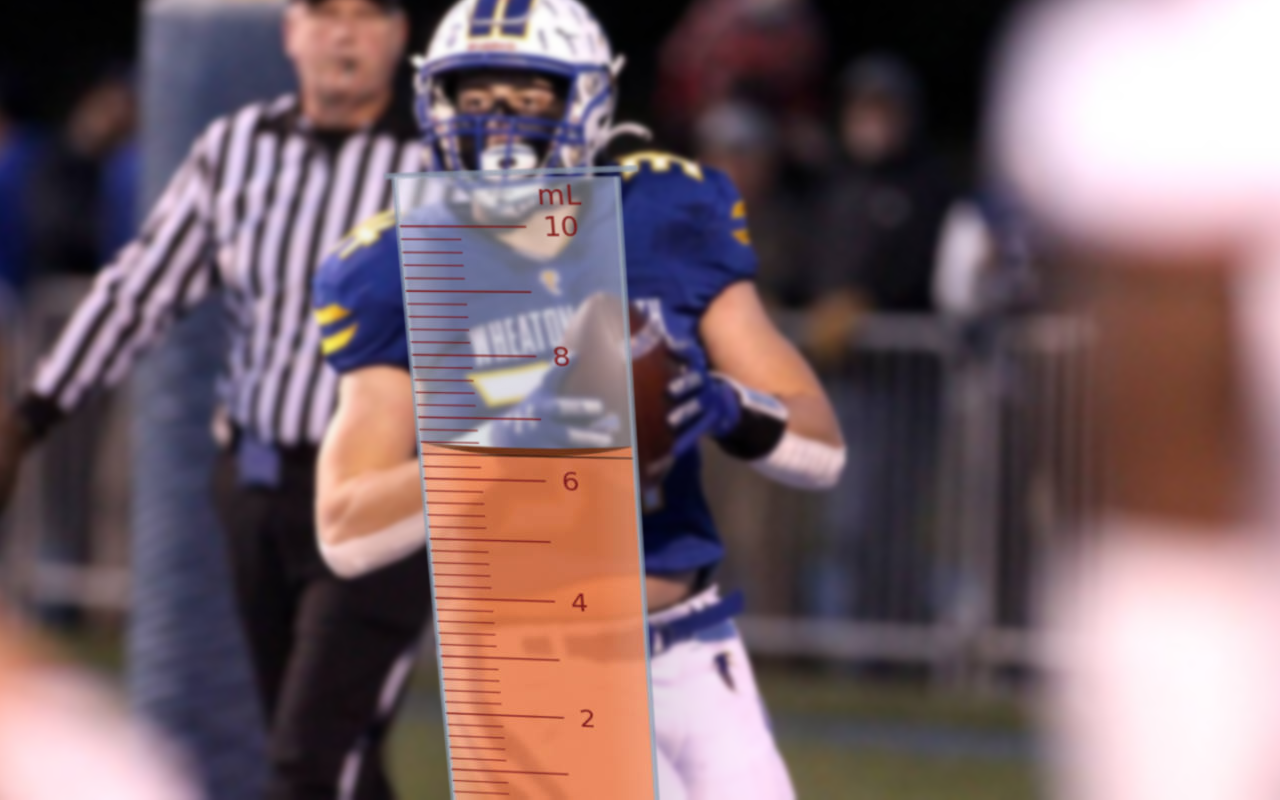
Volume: 6.4 mL
